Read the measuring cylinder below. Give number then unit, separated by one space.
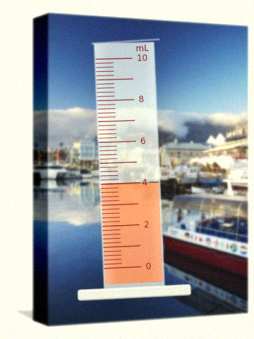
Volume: 4 mL
